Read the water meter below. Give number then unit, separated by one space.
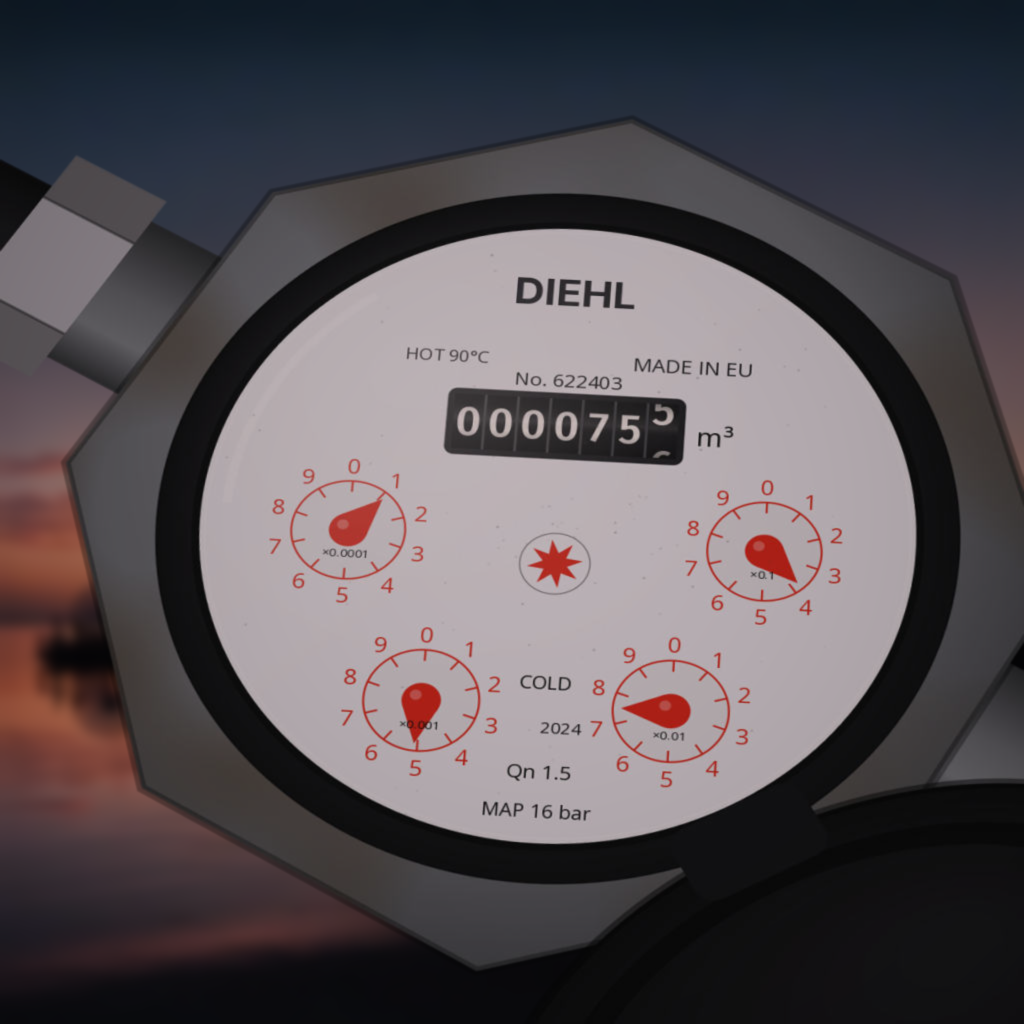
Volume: 755.3751 m³
